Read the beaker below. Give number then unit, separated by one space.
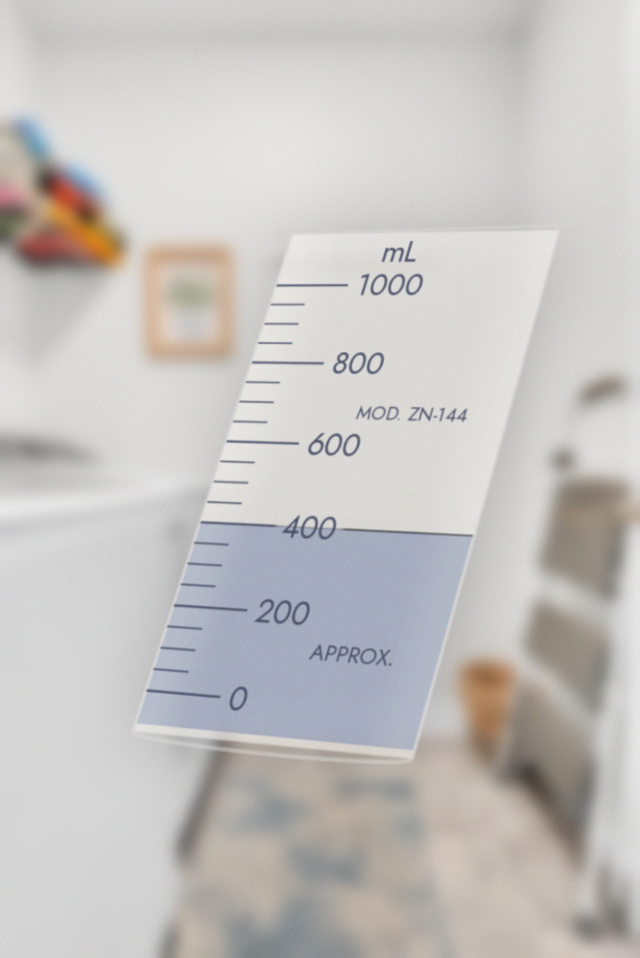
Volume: 400 mL
